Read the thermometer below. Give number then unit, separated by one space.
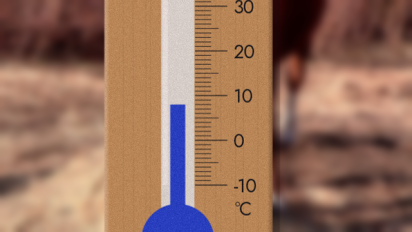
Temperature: 8 °C
